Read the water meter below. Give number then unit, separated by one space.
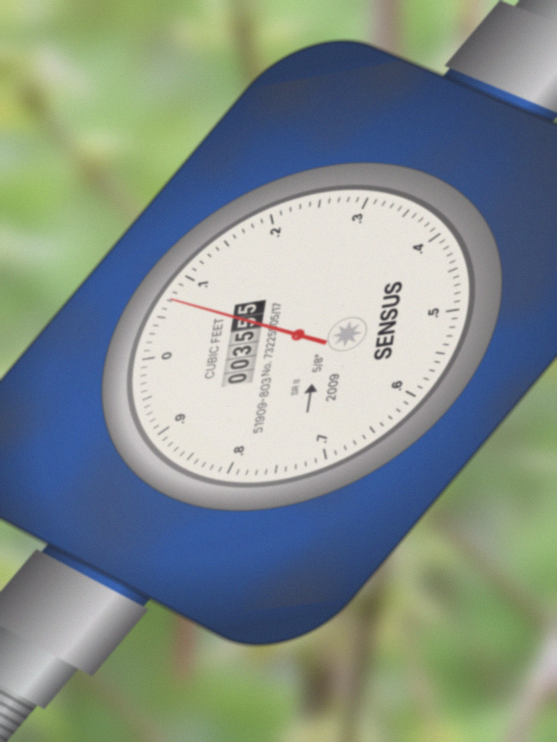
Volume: 3555.07 ft³
